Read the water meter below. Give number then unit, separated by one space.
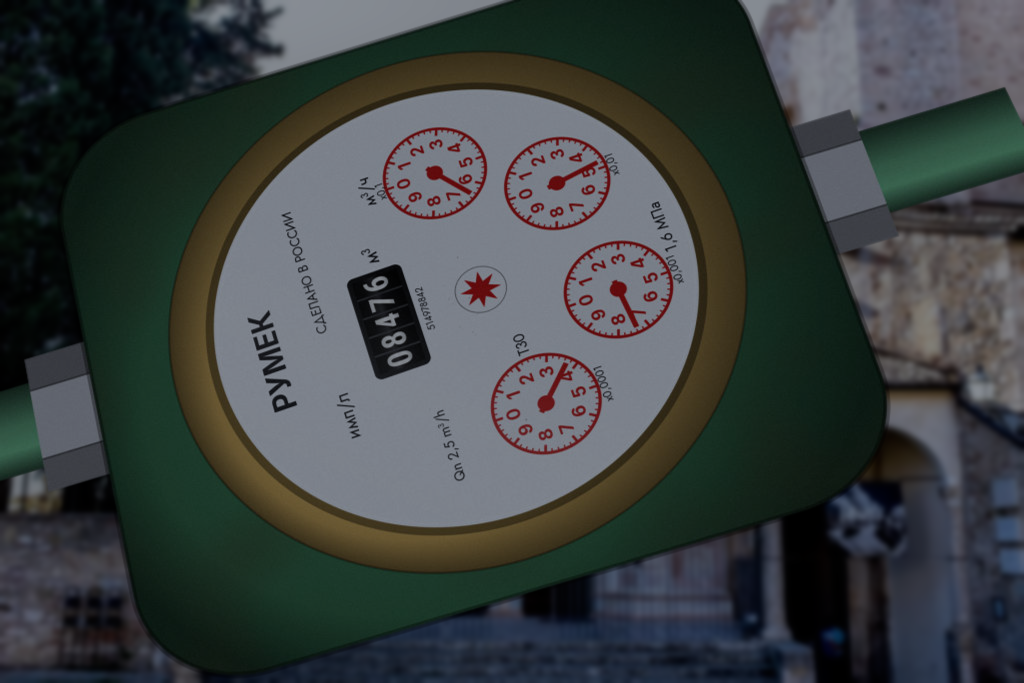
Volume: 8476.6473 m³
